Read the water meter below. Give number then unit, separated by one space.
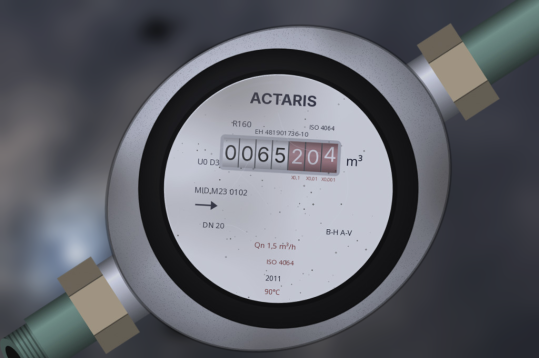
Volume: 65.204 m³
